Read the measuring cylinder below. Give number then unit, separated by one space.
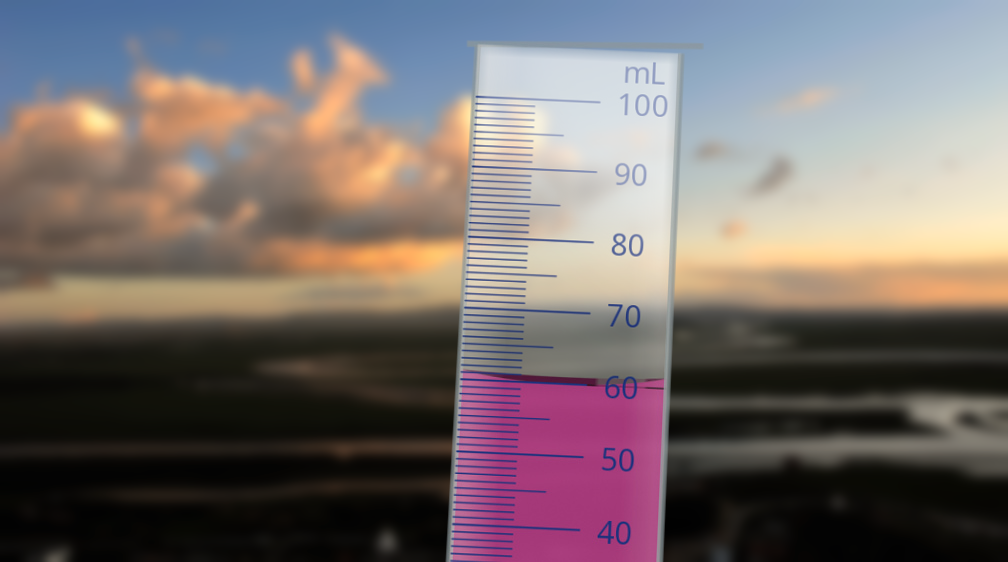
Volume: 60 mL
